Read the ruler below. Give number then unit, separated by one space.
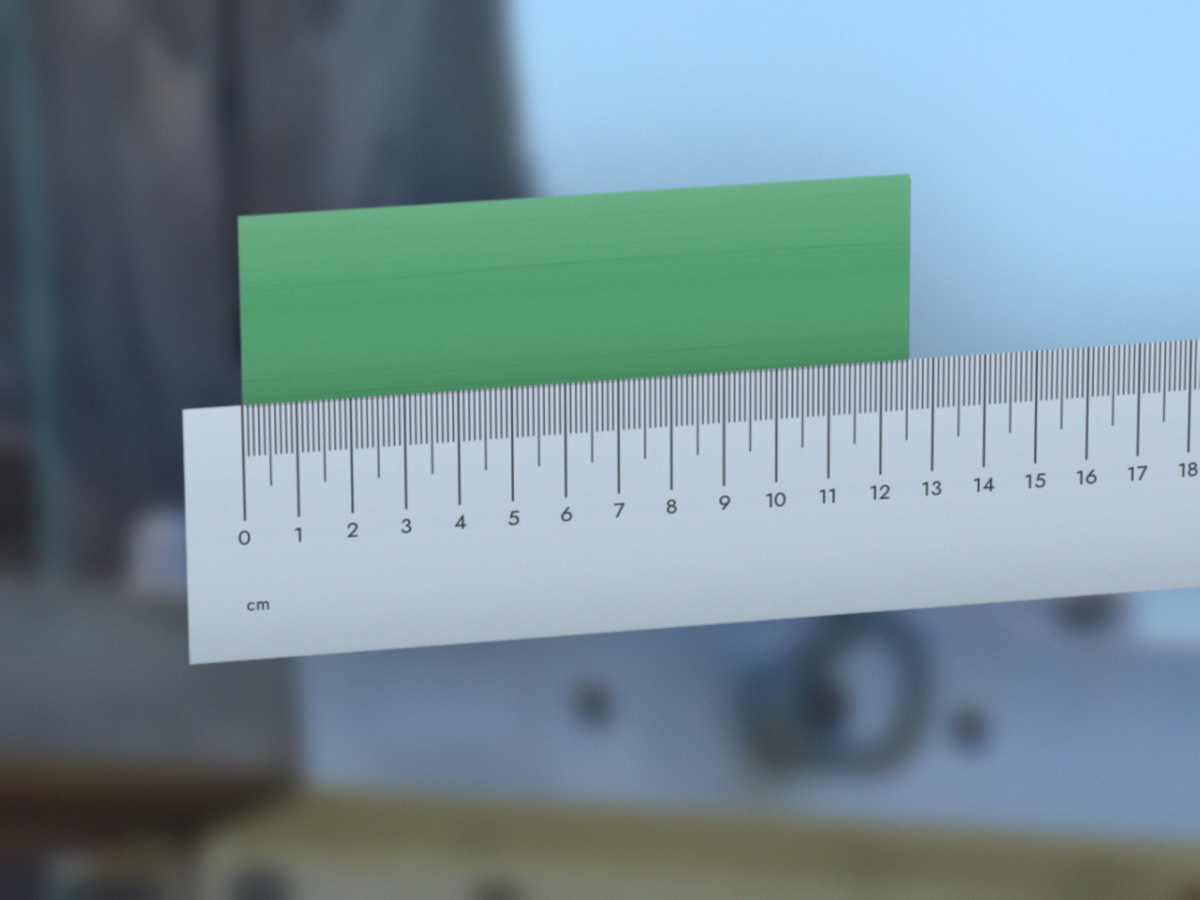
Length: 12.5 cm
